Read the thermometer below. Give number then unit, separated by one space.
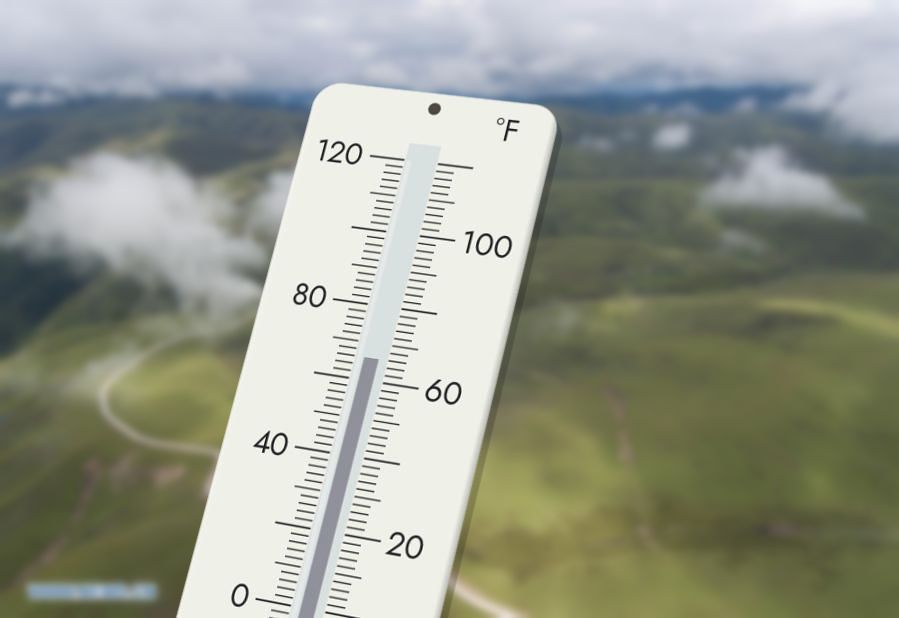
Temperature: 66 °F
